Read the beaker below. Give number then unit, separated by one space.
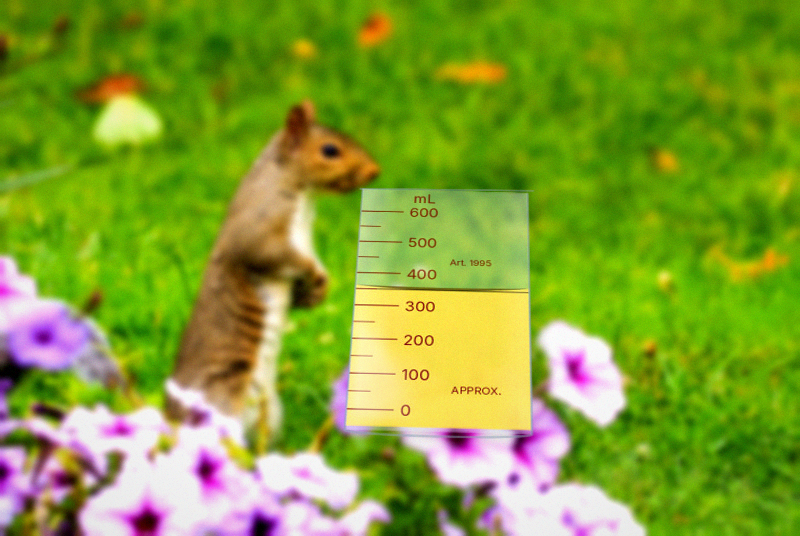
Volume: 350 mL
